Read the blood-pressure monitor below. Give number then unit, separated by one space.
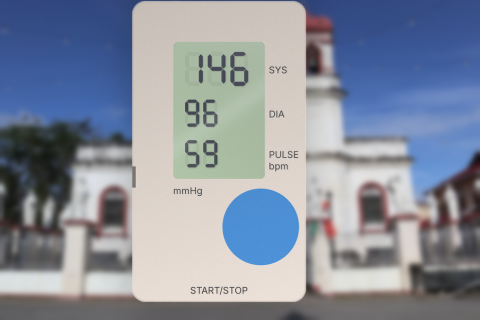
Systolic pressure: 146 mmHg
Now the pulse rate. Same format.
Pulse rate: 59 bpm
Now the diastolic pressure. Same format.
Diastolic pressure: 96 mmHg
